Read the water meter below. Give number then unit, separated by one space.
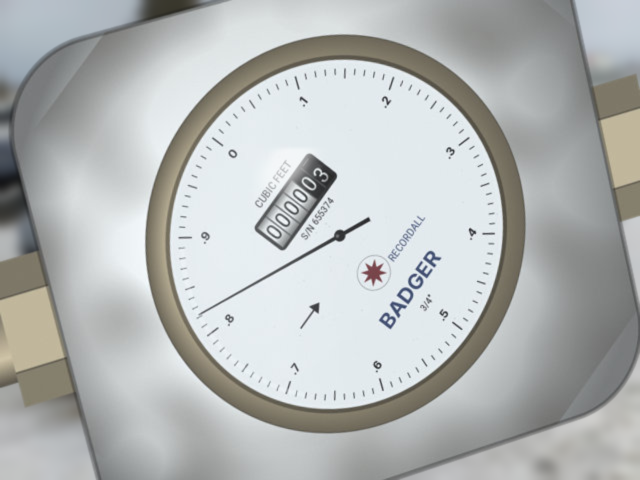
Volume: 2.82 ft³
